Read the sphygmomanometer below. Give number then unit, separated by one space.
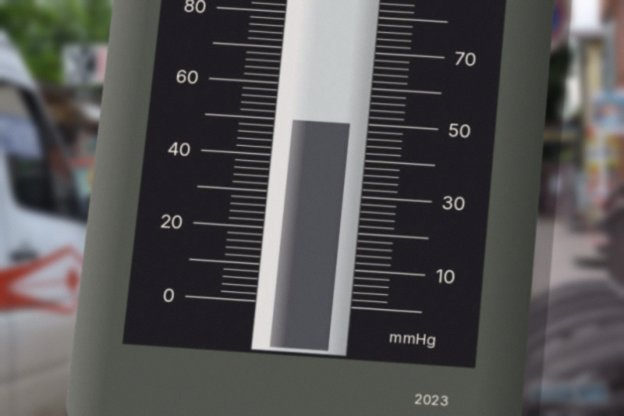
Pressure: 50 mmHg
